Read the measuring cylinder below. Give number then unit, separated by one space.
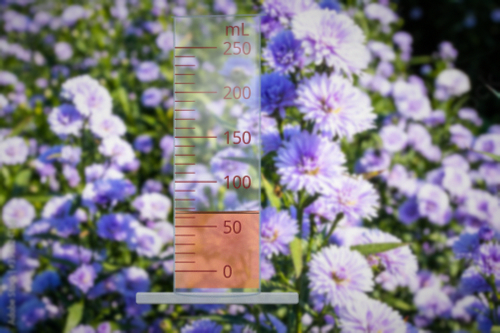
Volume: 65 mL
